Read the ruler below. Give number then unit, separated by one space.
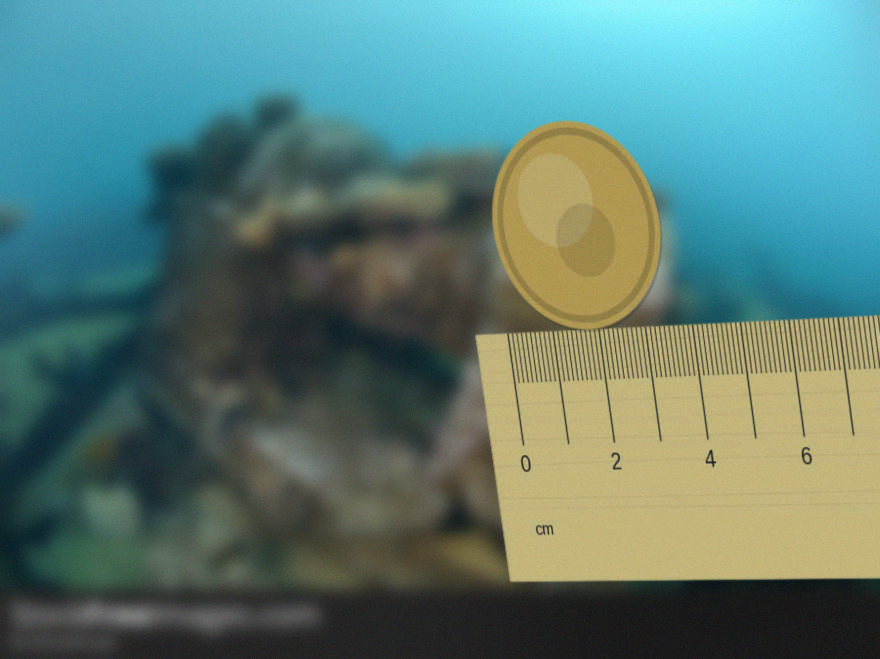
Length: 3.6 cm
